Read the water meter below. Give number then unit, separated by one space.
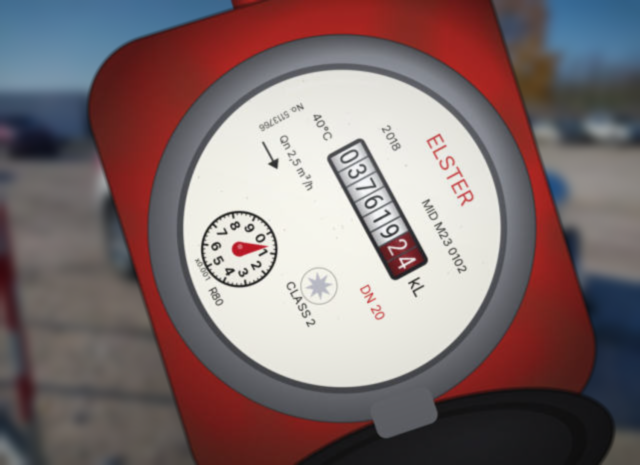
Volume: 37619.240 kL
